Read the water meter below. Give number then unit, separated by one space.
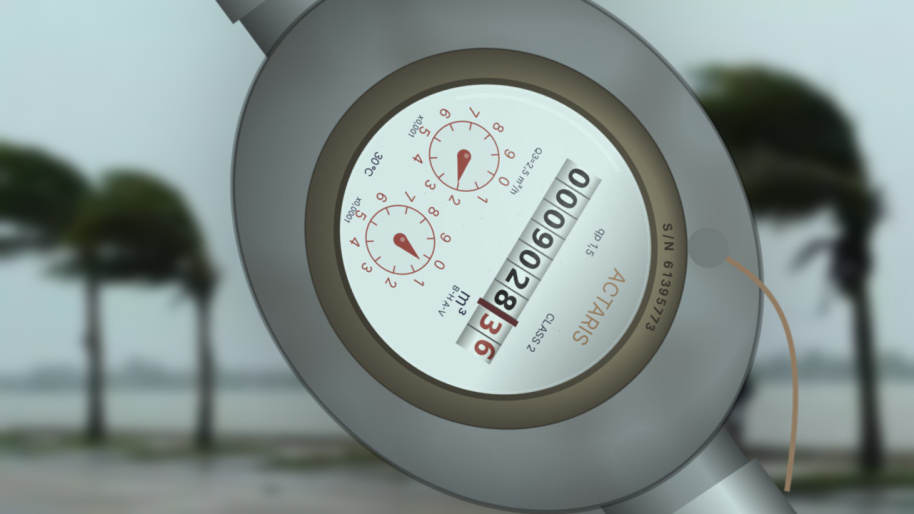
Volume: 9028.3620 m³
